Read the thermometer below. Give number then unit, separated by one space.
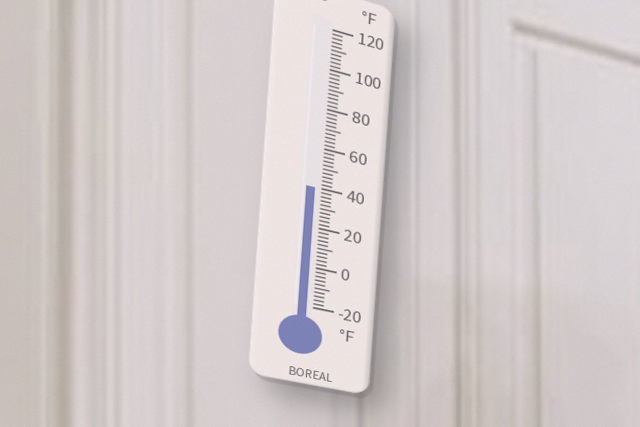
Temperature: 40 °F
